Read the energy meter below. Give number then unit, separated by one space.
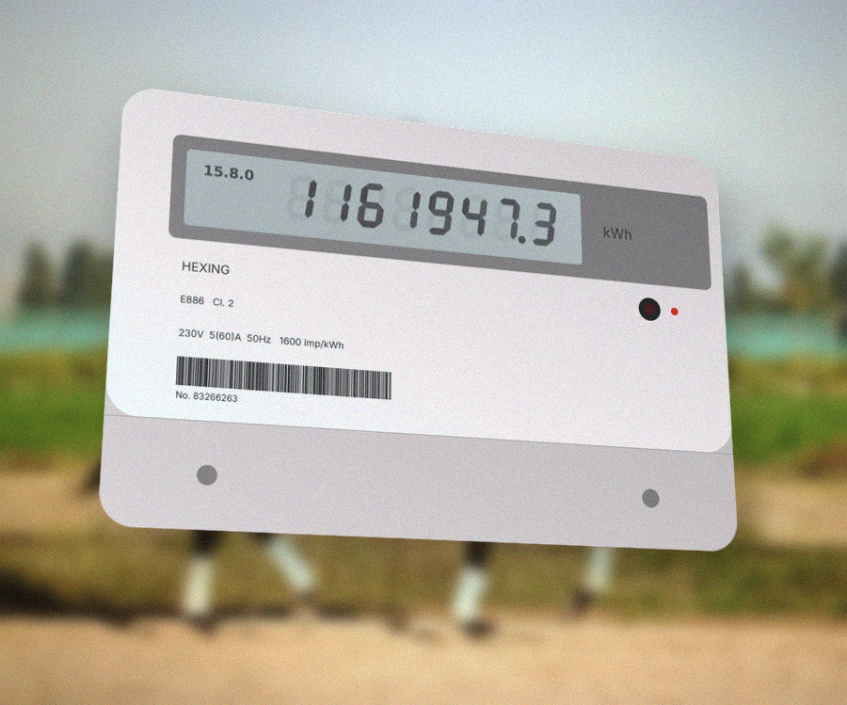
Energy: 1161947.3 kWh
